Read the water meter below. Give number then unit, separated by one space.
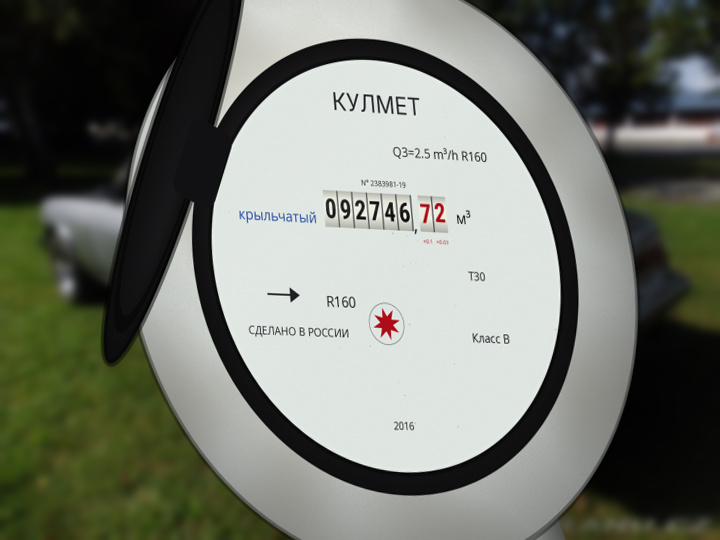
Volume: 92746.72 m³
